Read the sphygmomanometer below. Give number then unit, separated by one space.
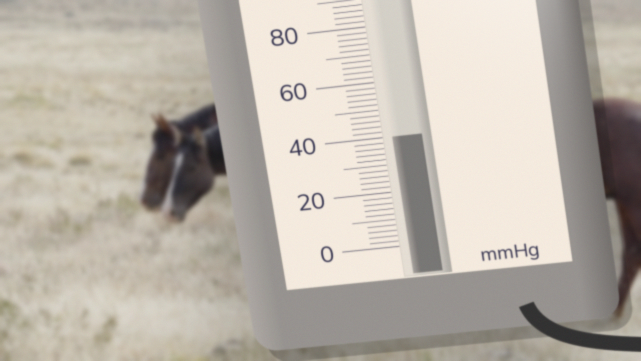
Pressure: 40 mmHg
